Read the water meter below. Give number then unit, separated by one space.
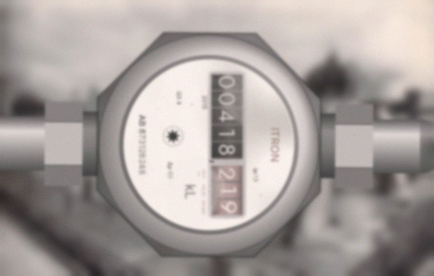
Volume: 418.219 kL
